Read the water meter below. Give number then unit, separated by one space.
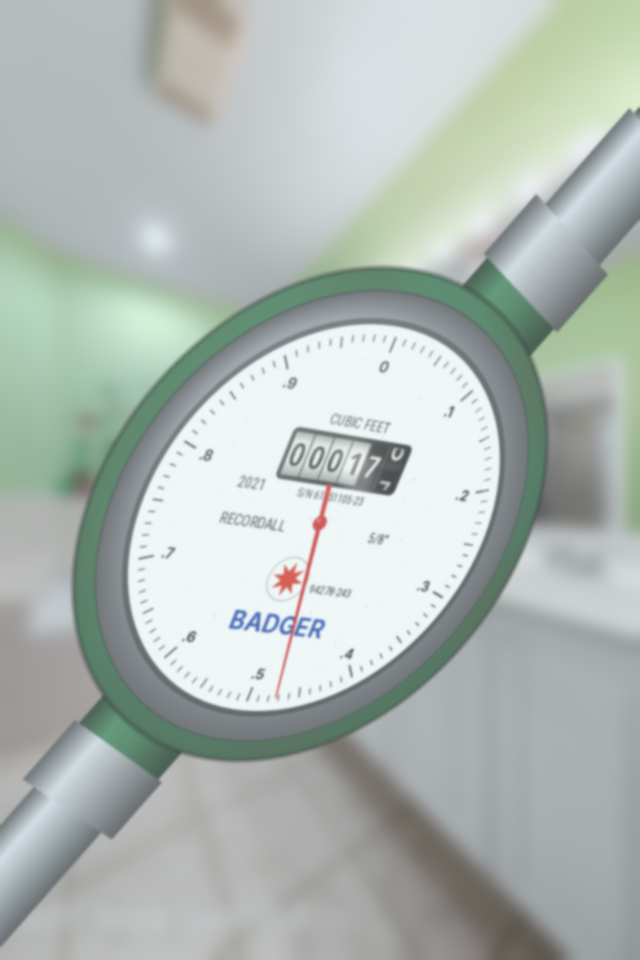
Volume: 176.47 ft³
